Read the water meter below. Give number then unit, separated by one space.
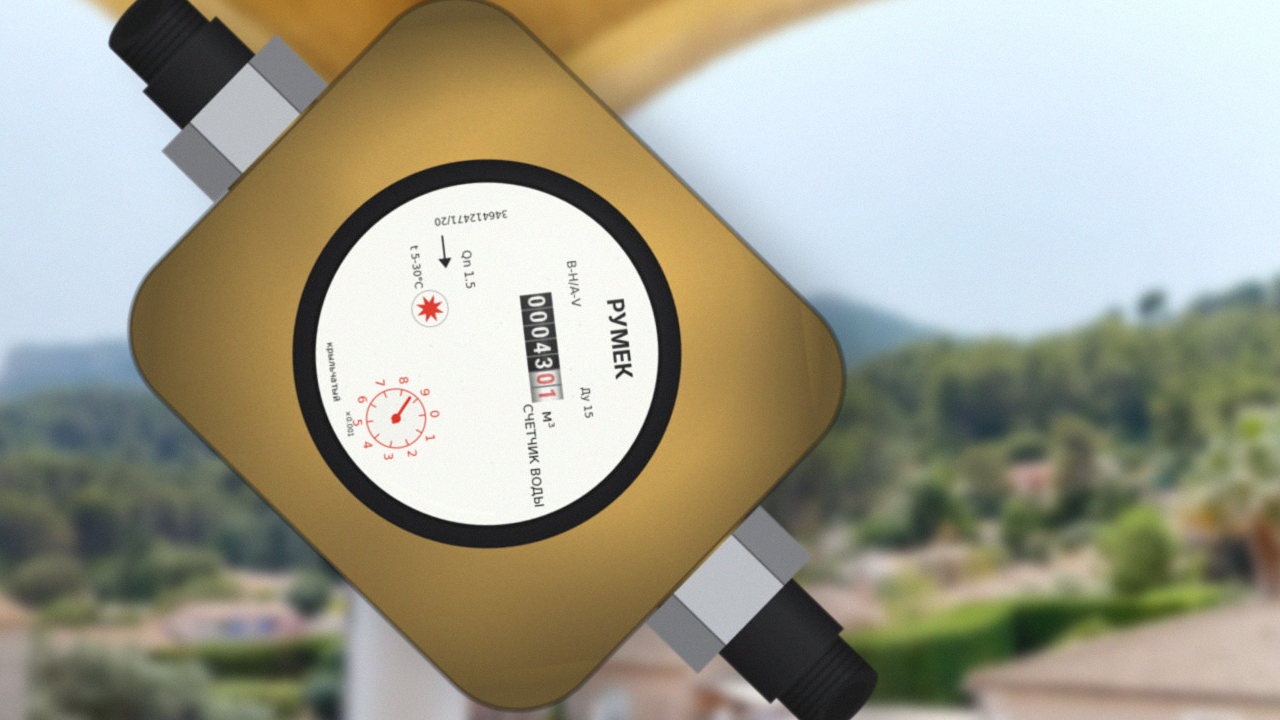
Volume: 43.018 m³
